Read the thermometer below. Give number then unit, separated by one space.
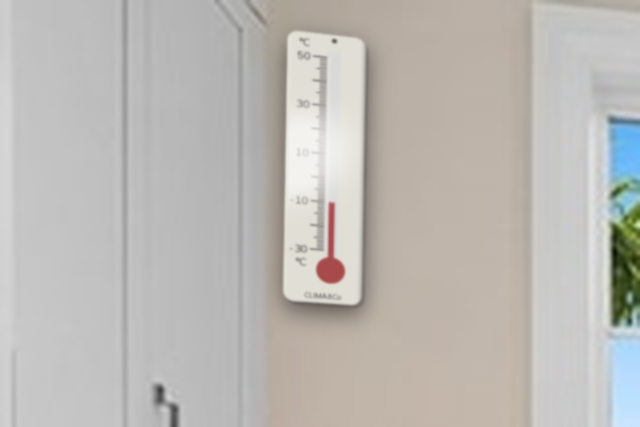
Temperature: -10 °C
